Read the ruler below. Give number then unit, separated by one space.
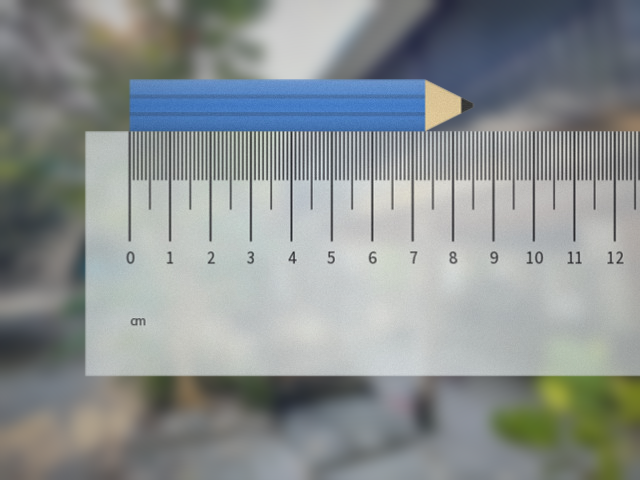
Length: 8.5 cm
